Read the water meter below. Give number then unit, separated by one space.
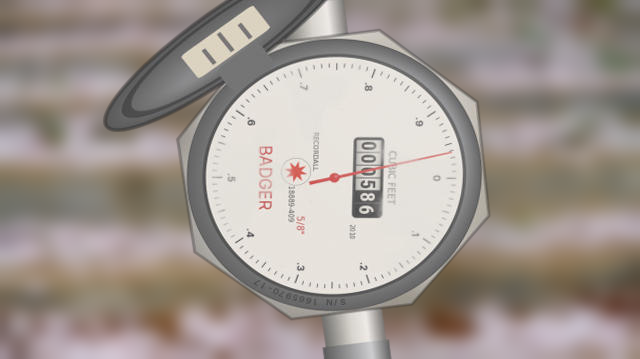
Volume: 585.96 ft³
